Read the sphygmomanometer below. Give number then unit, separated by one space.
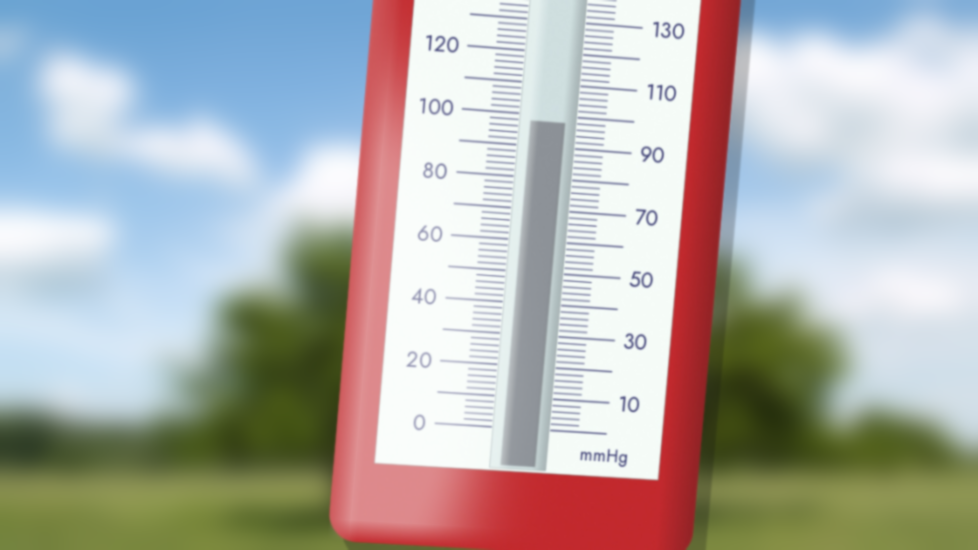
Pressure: 98 mmHg
